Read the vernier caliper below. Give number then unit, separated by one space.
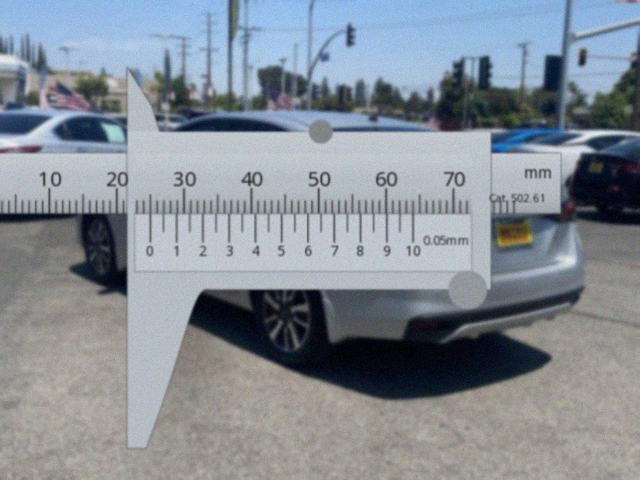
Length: 25.0 mm
